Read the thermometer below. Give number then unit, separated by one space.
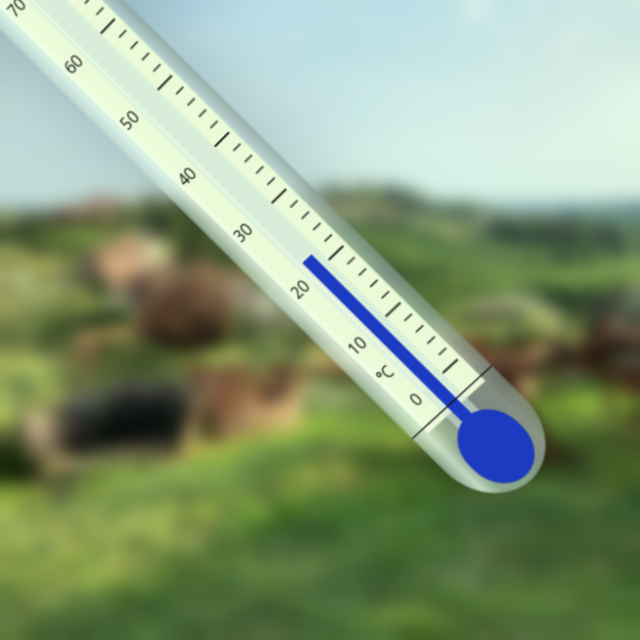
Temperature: 22 °C
